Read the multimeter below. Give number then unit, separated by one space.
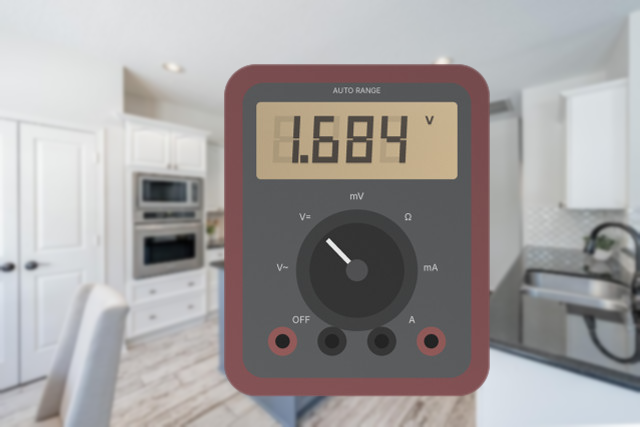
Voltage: 1.684 V
